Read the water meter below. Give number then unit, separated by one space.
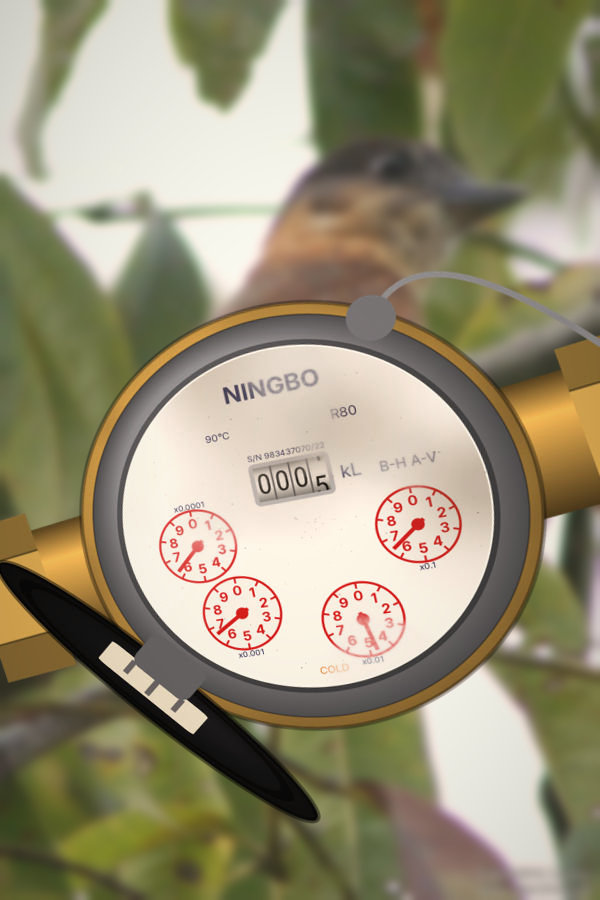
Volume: 4.6466 kL
